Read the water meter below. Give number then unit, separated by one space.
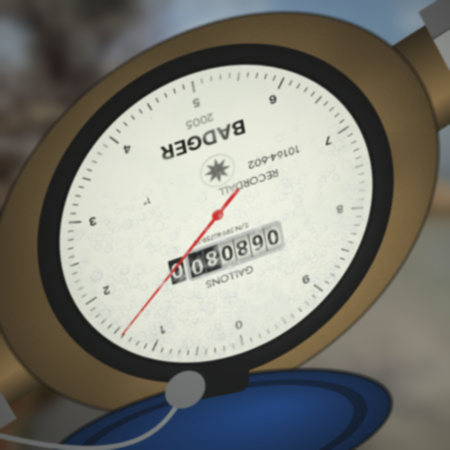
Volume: 680801.4 gal
